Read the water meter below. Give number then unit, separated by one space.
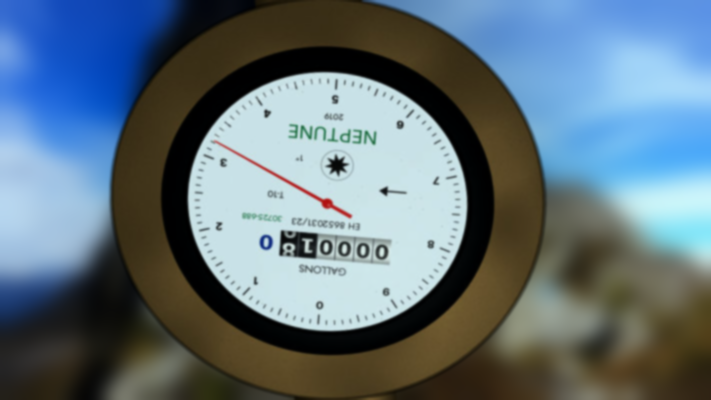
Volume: 183.2 gal
